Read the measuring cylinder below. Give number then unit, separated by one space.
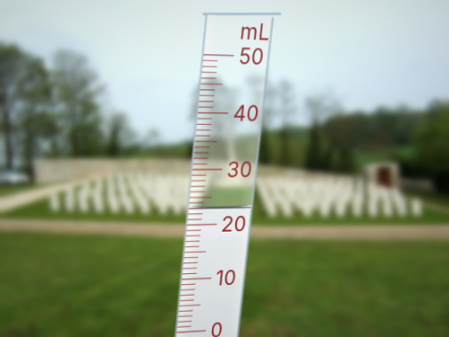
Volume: 23 mL
